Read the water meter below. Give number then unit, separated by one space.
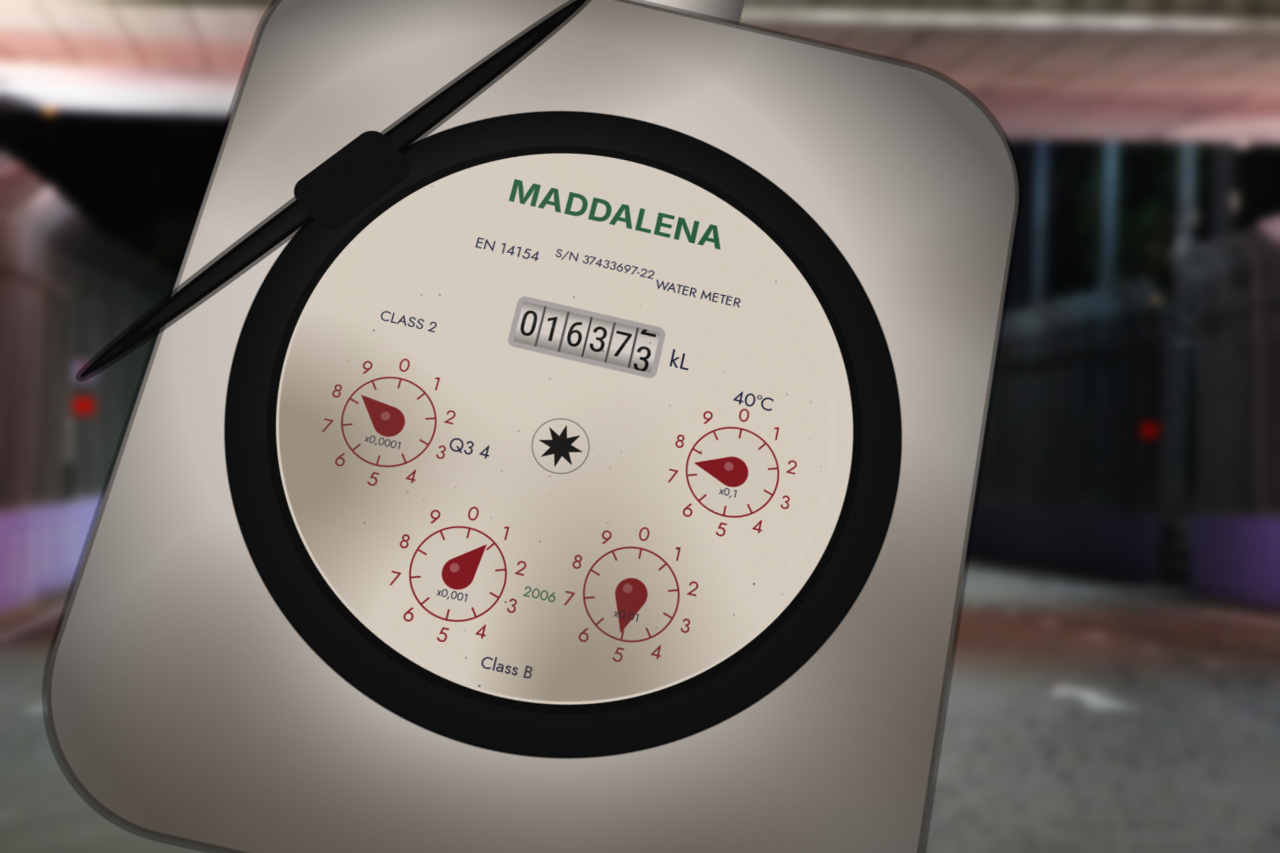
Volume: 16372.7508 kL
